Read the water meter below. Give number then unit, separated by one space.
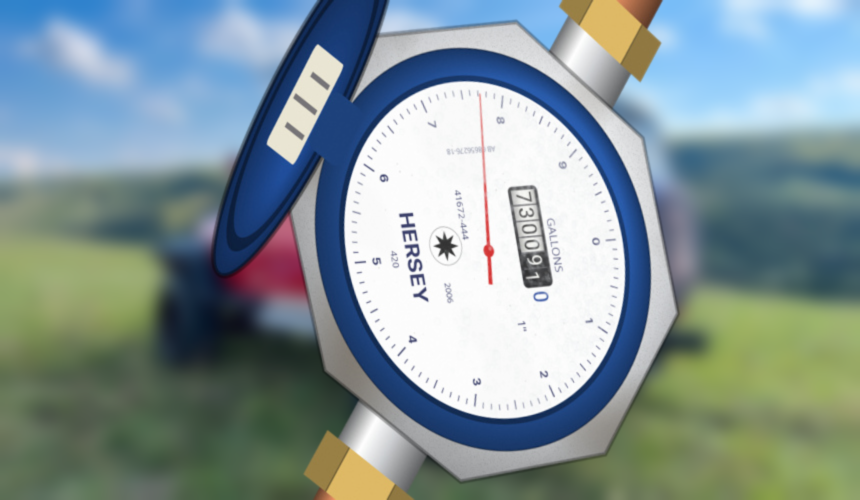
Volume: 7300907.7 gal
